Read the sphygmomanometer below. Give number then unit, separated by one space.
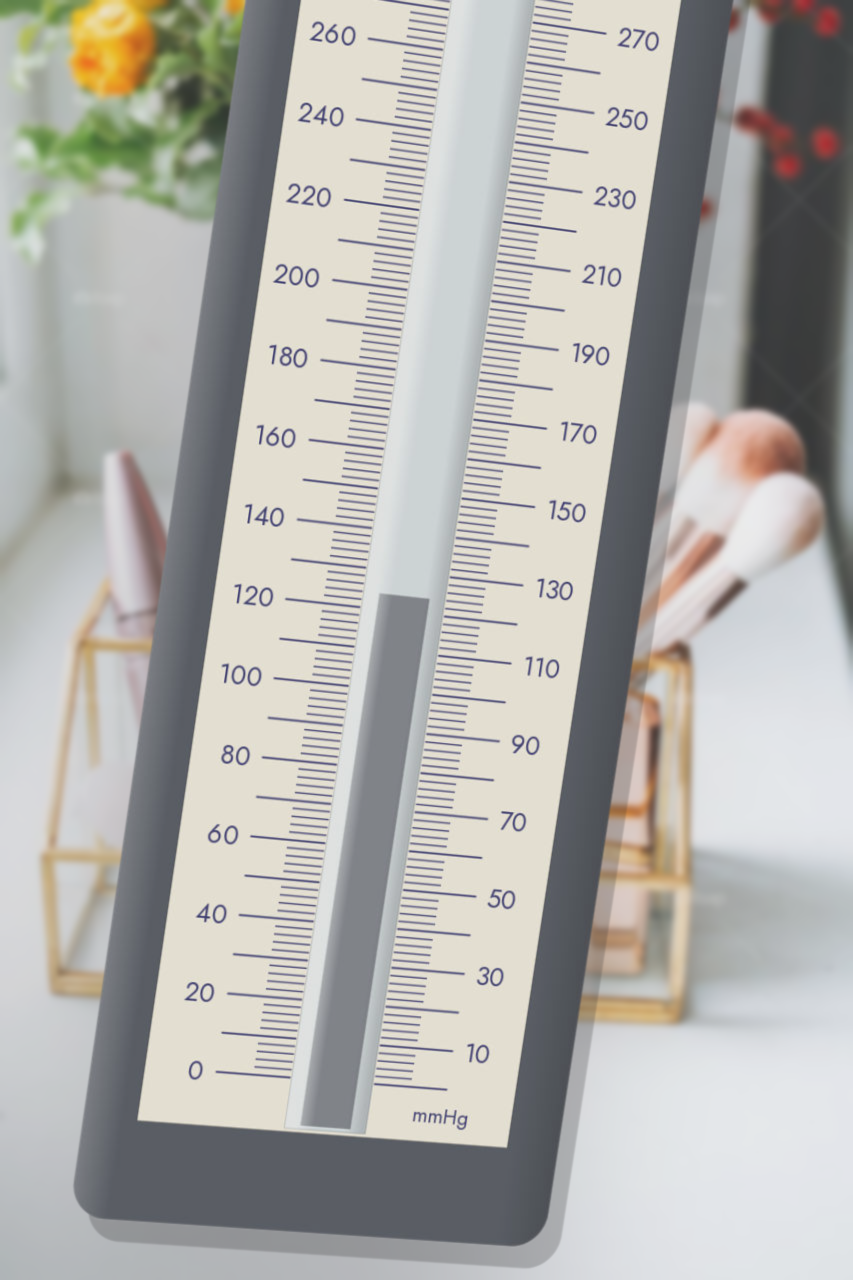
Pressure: 124 mmHg
